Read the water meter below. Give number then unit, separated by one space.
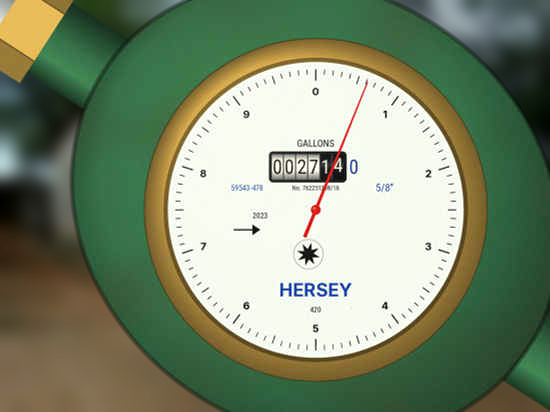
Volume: 27140.6 gal
